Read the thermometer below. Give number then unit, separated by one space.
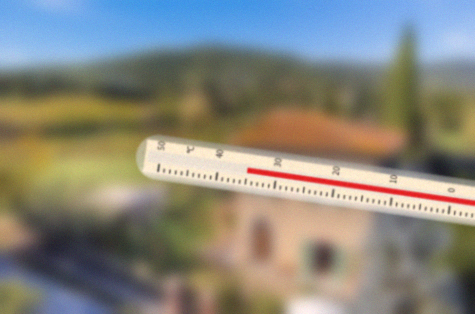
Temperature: 35 °C
